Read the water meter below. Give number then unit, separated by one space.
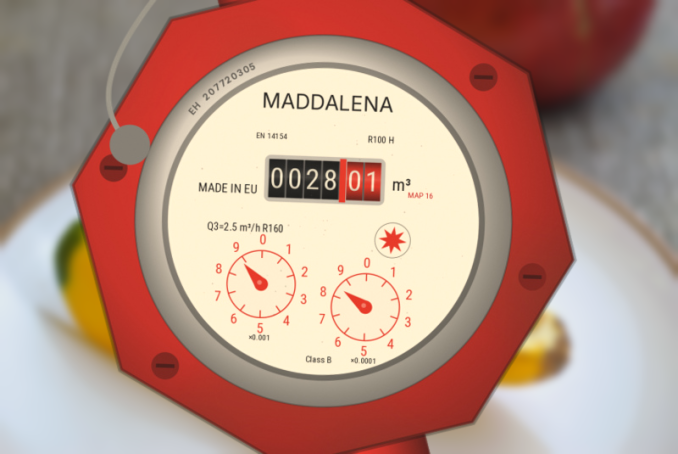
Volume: 28.0188 m³
